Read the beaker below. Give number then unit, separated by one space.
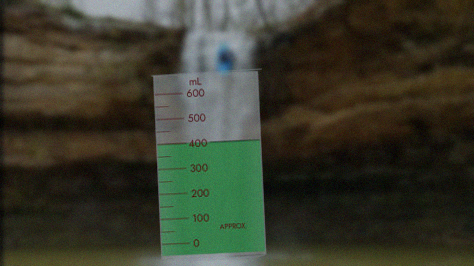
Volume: 400 mL
